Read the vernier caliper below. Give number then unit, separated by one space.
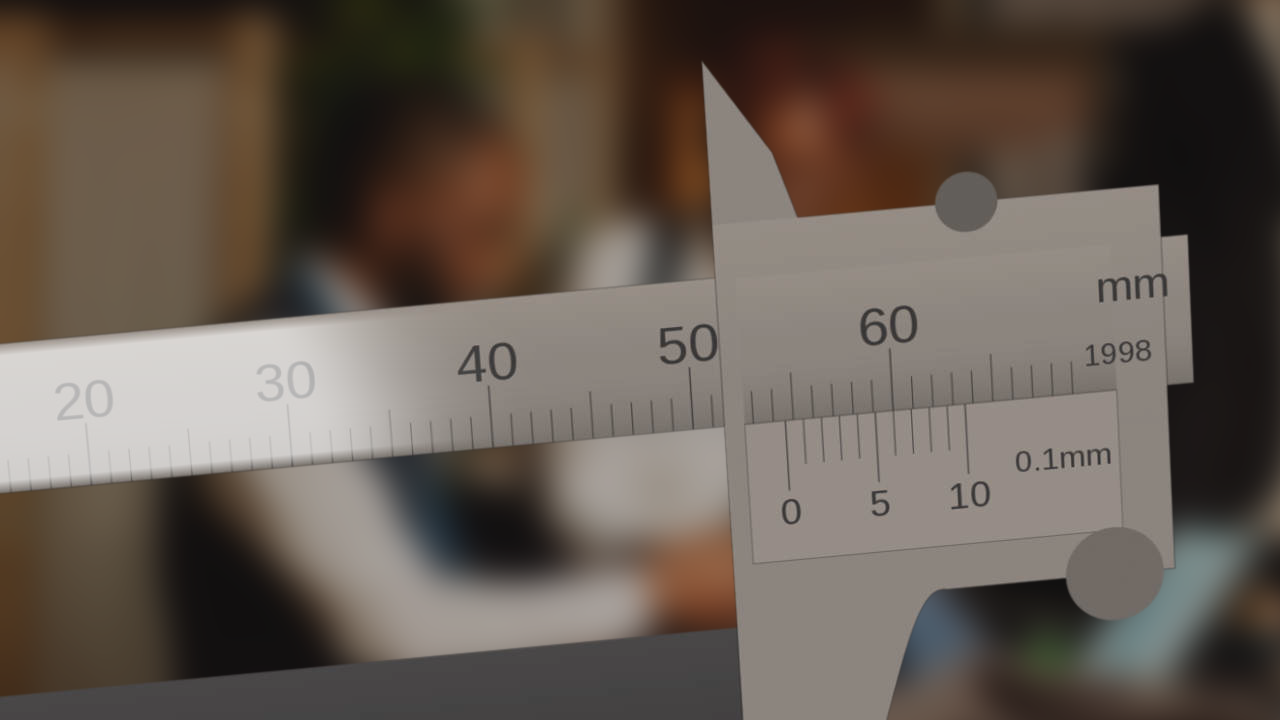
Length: 54.6 mm
